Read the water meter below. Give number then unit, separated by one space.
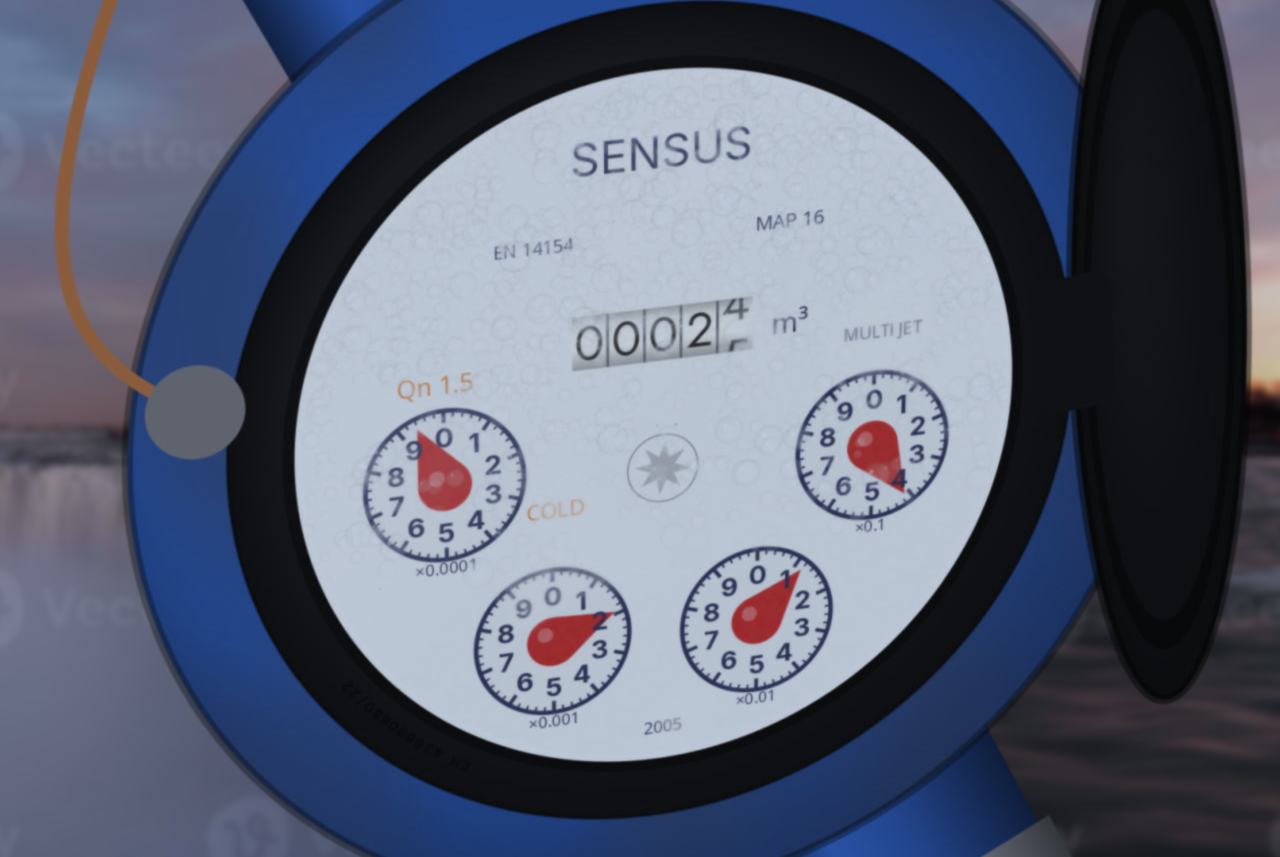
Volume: 24.4119 m³
